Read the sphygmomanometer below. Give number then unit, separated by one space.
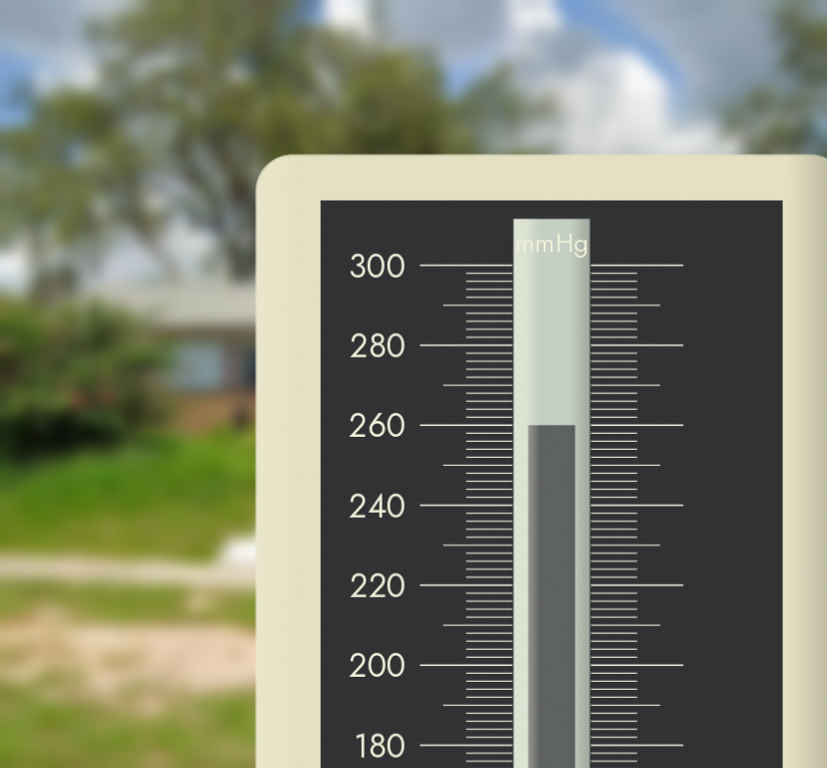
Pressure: 260 mmHg
